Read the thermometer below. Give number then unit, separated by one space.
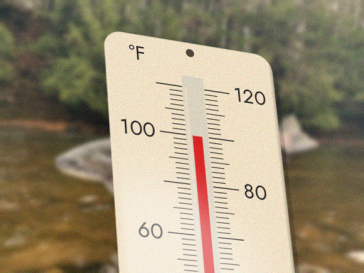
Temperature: 100 °F
